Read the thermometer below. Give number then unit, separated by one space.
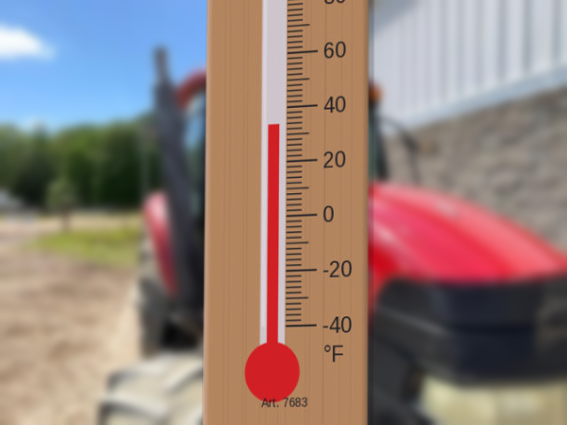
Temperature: 34 °F
